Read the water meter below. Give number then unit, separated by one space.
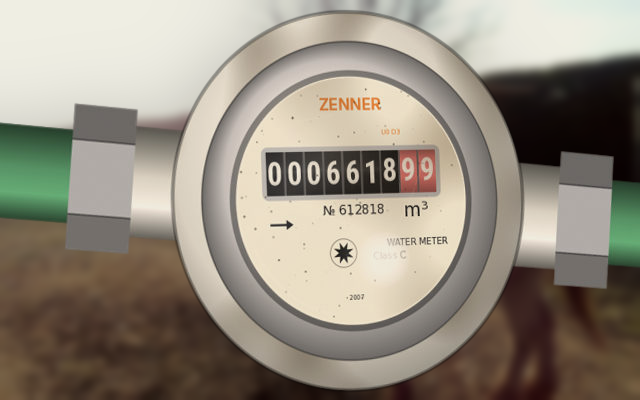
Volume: 6618.99 m³
